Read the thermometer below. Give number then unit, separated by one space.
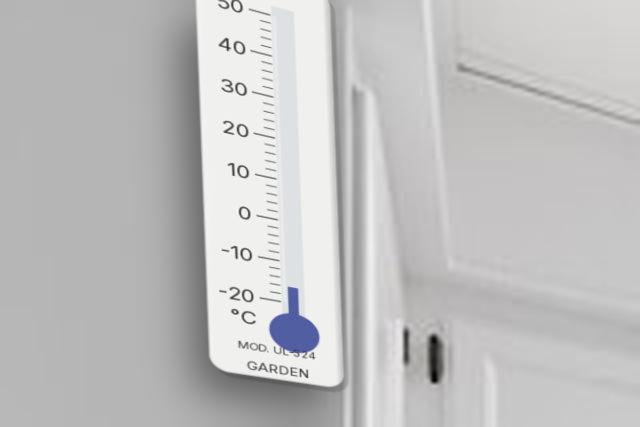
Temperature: -16 °C
